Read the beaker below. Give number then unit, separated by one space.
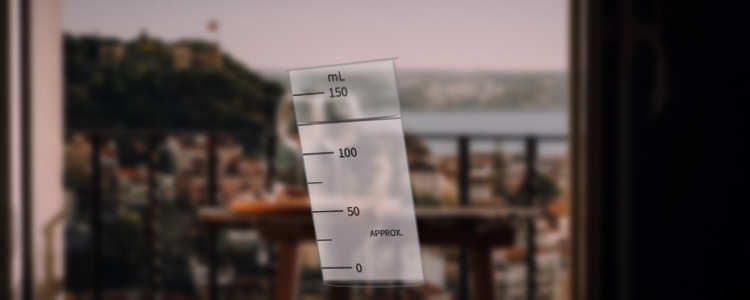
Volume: 125 mL
